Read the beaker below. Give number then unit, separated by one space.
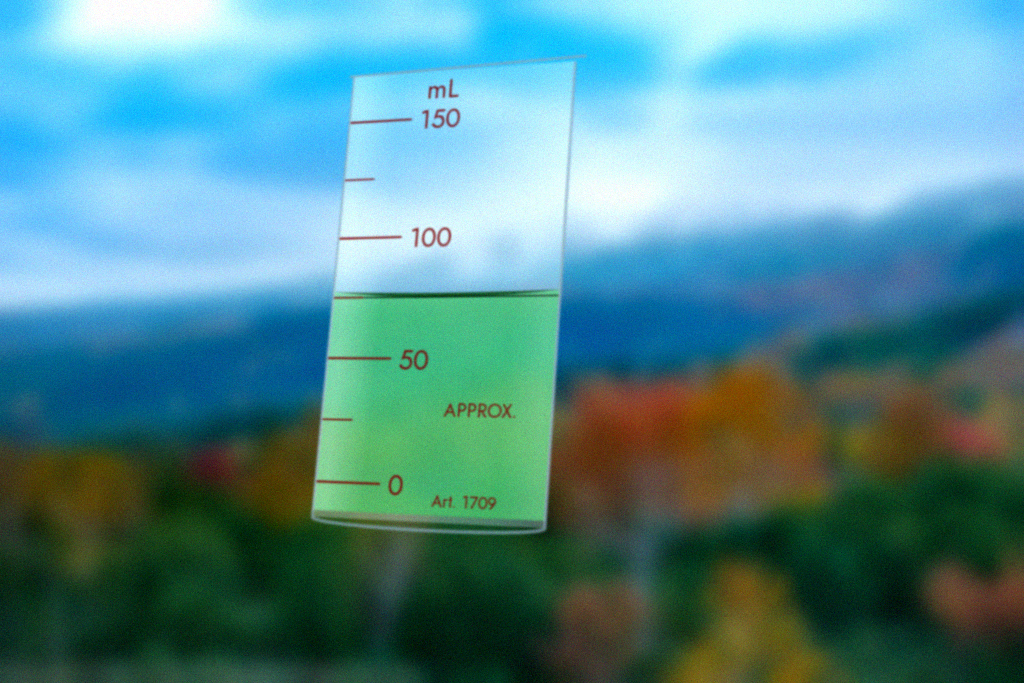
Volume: 75 mL
